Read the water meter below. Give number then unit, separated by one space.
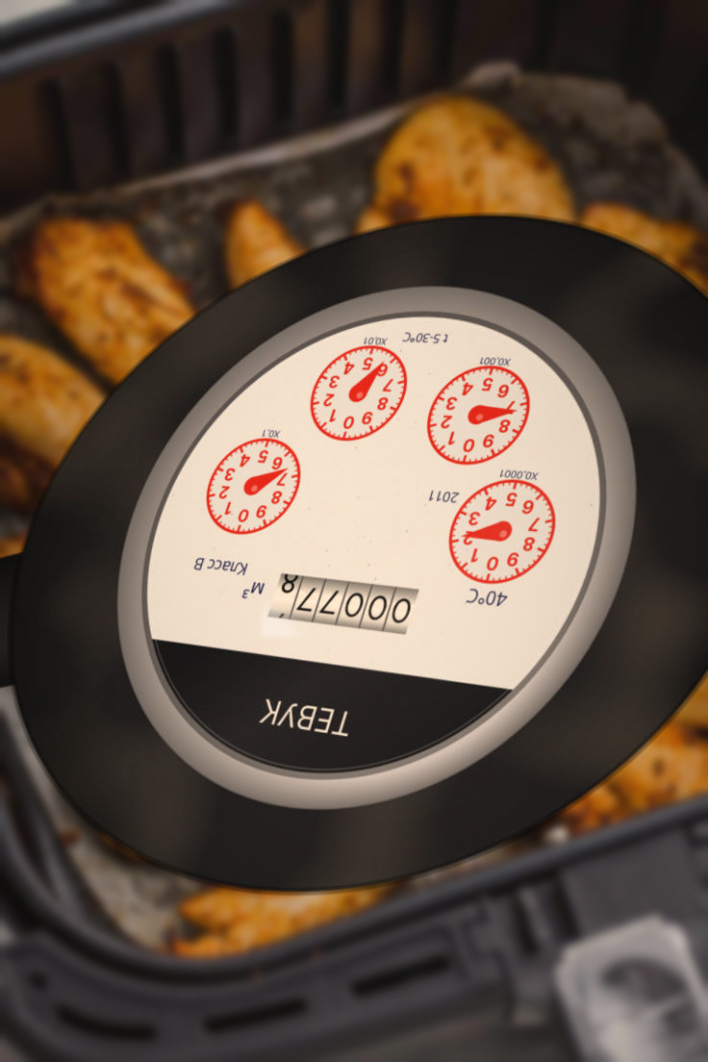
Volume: 777.6572 m³
